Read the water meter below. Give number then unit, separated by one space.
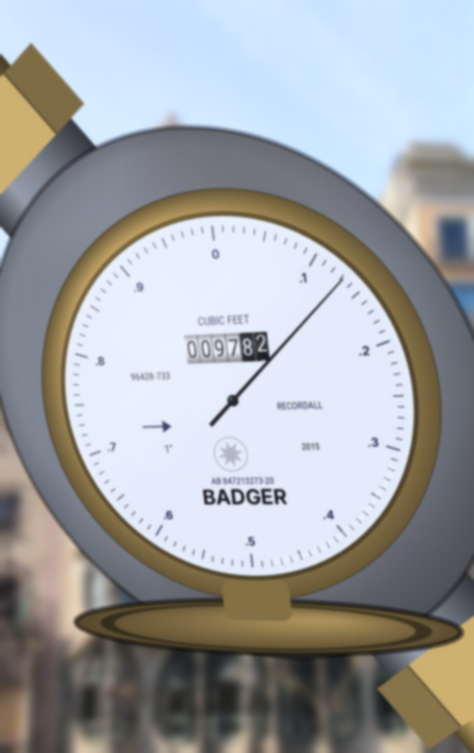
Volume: 9782.13 ft³
